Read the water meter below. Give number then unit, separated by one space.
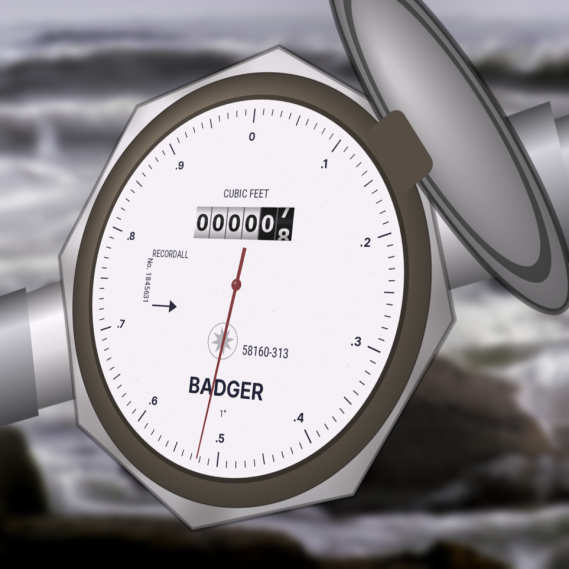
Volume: 7.52 ft³
